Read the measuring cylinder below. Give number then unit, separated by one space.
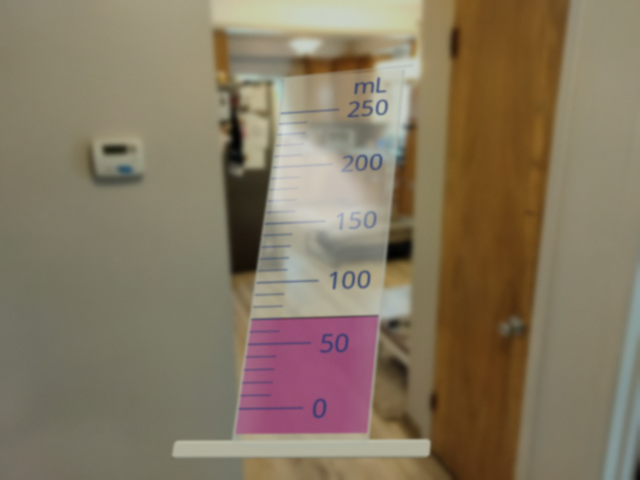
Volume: 70 mL
